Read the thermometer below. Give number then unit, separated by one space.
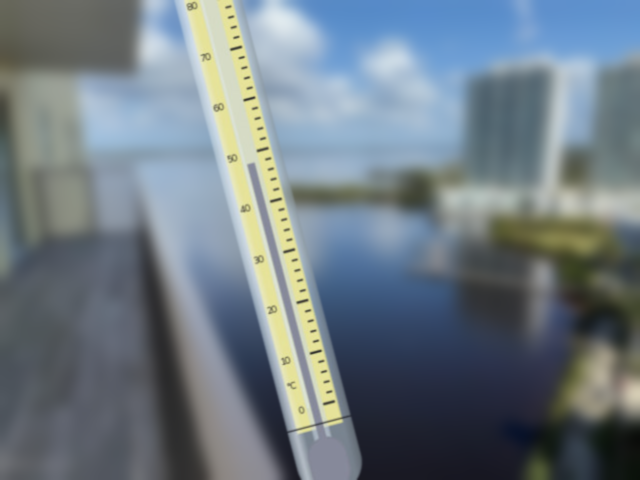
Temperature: 48 °C
